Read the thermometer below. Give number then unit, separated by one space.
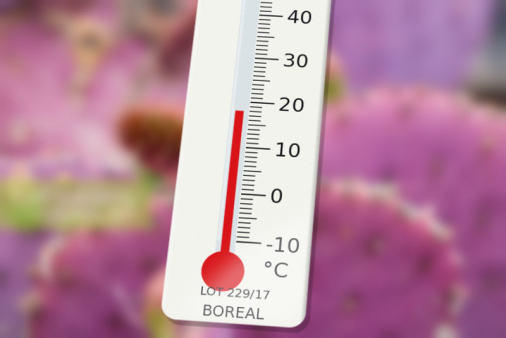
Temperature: 18 °C
